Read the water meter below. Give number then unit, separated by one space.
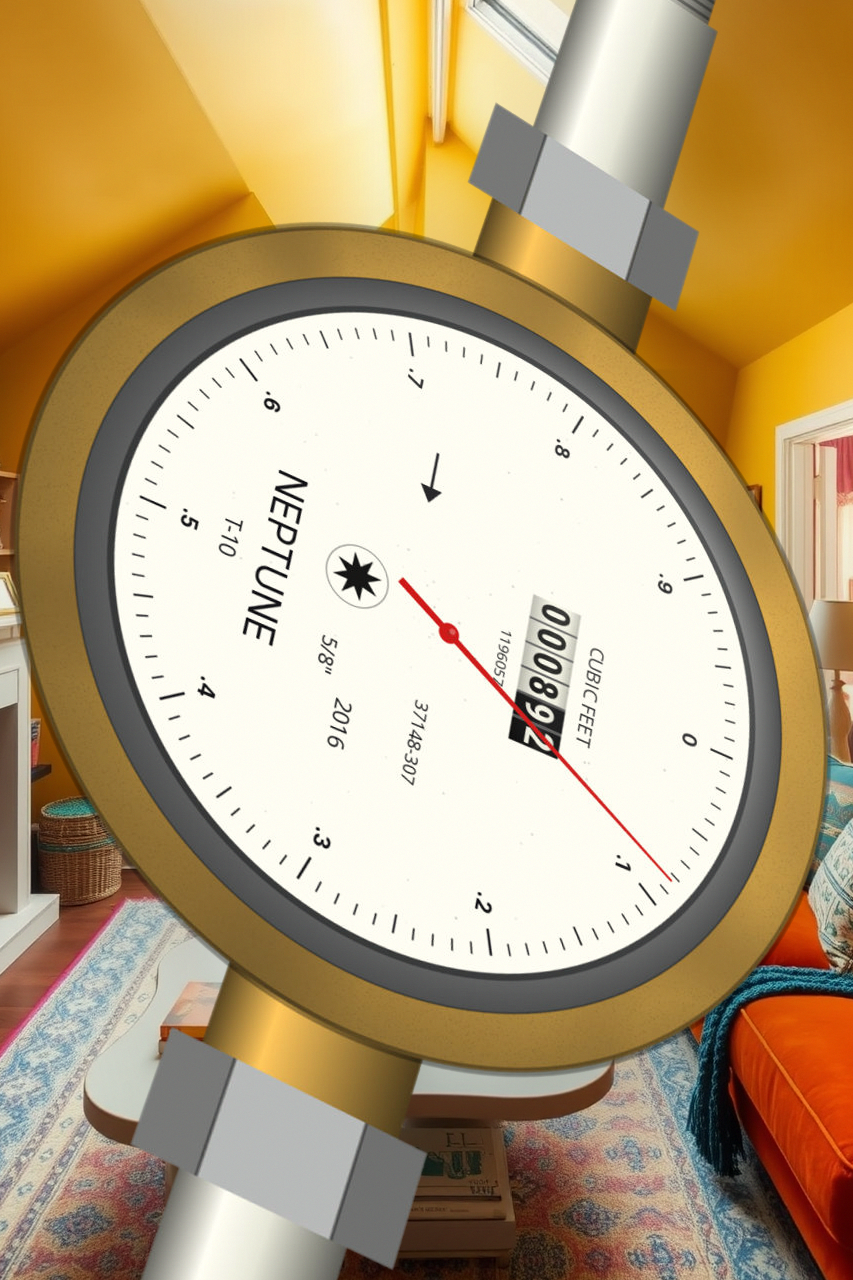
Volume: 892.08 ft³
